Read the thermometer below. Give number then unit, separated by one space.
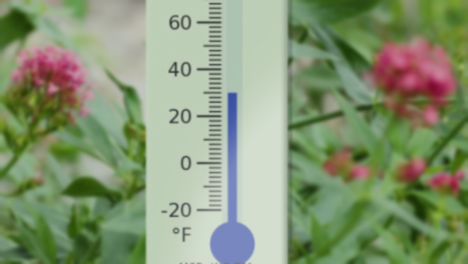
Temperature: 30 °F
